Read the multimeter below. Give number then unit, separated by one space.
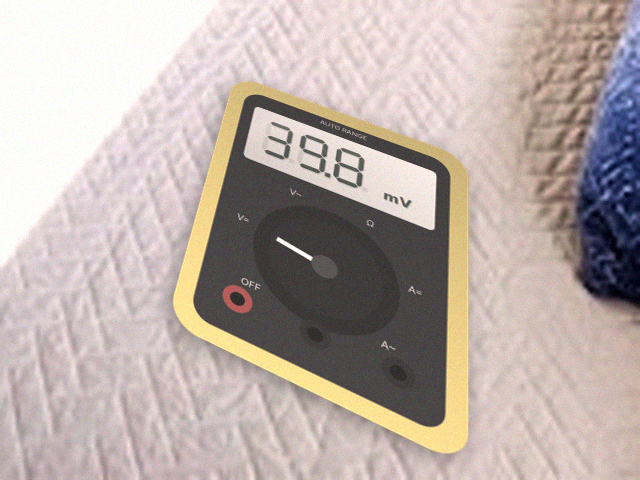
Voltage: 39.8 mV
